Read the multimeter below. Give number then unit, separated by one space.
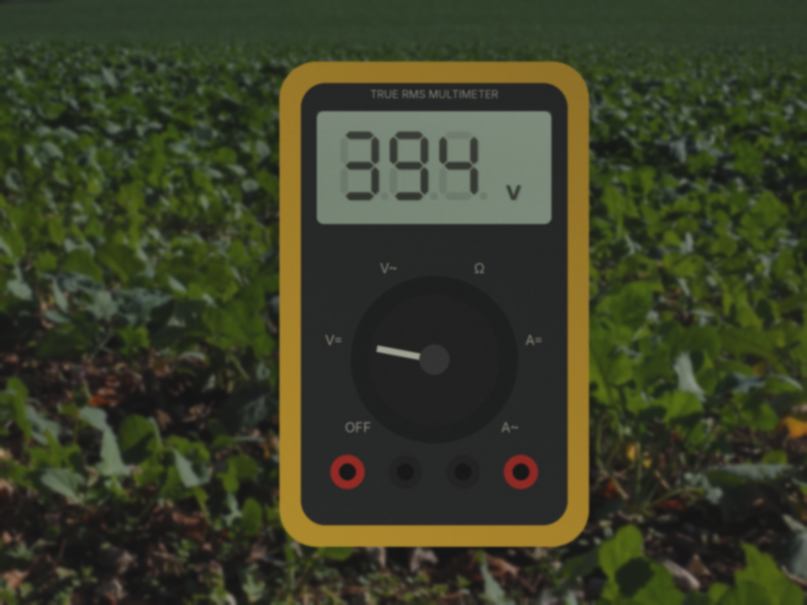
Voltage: 394 V
